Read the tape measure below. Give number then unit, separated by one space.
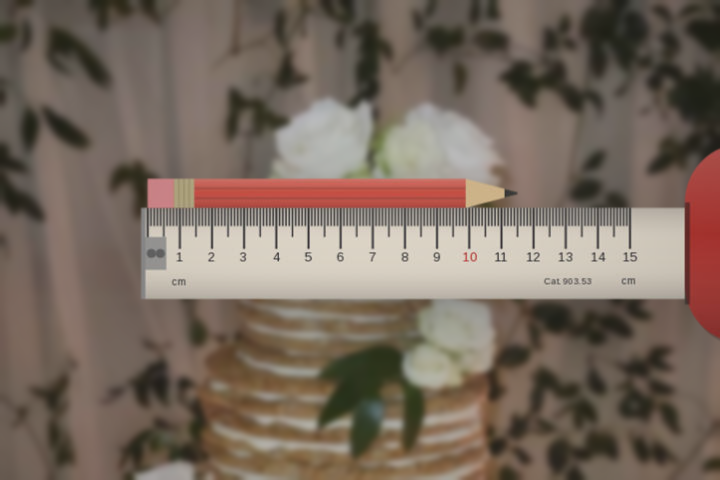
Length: 11.5 cm
